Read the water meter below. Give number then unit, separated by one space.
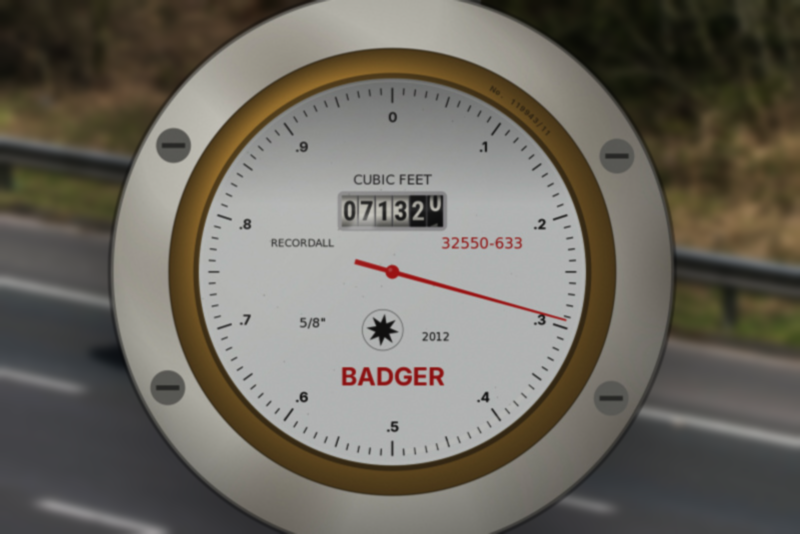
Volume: 71320.29 ft³
